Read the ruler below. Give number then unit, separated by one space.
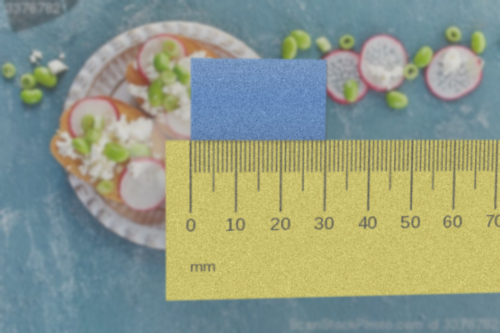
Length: 30 mm
